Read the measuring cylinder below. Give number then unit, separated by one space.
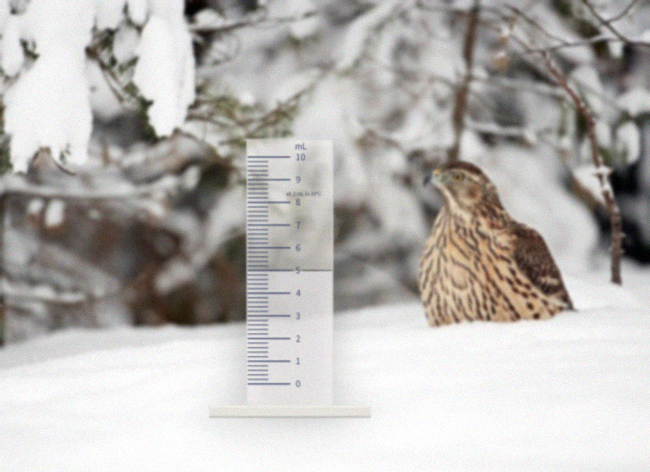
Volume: 5 mL
